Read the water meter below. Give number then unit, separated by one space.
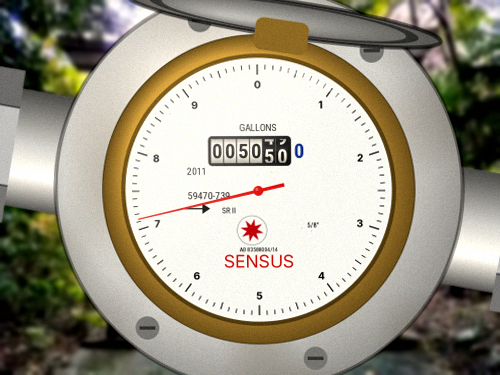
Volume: 50497.1 gal
